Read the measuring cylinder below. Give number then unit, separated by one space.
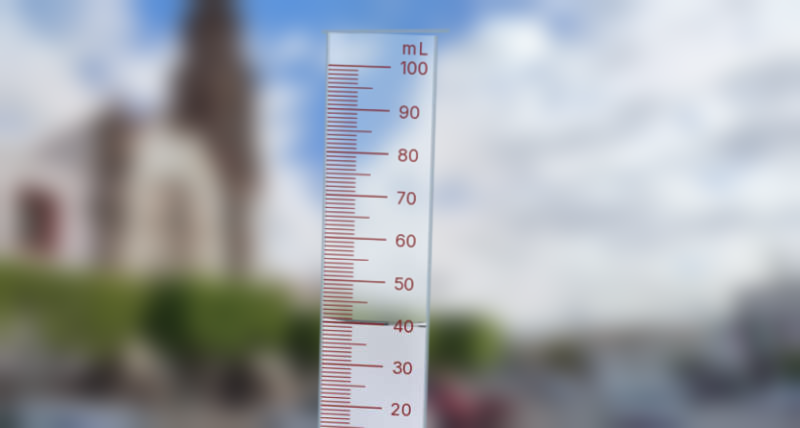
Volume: 40 mL
